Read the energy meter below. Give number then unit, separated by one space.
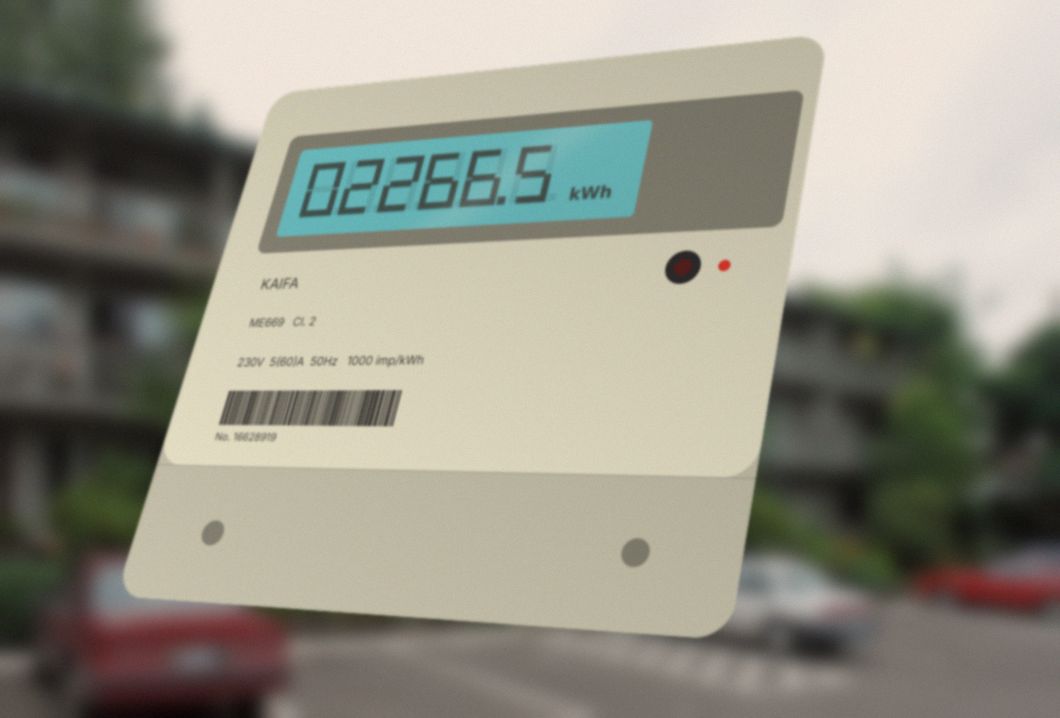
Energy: 2266.5 kWh
